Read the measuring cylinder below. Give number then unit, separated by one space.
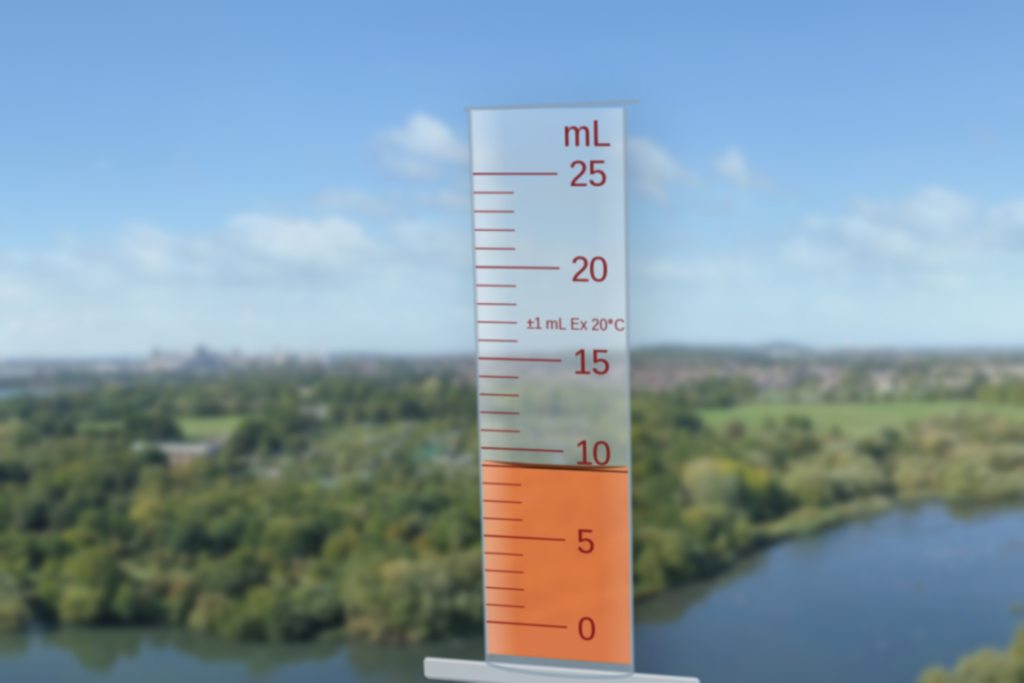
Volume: 9 mL
